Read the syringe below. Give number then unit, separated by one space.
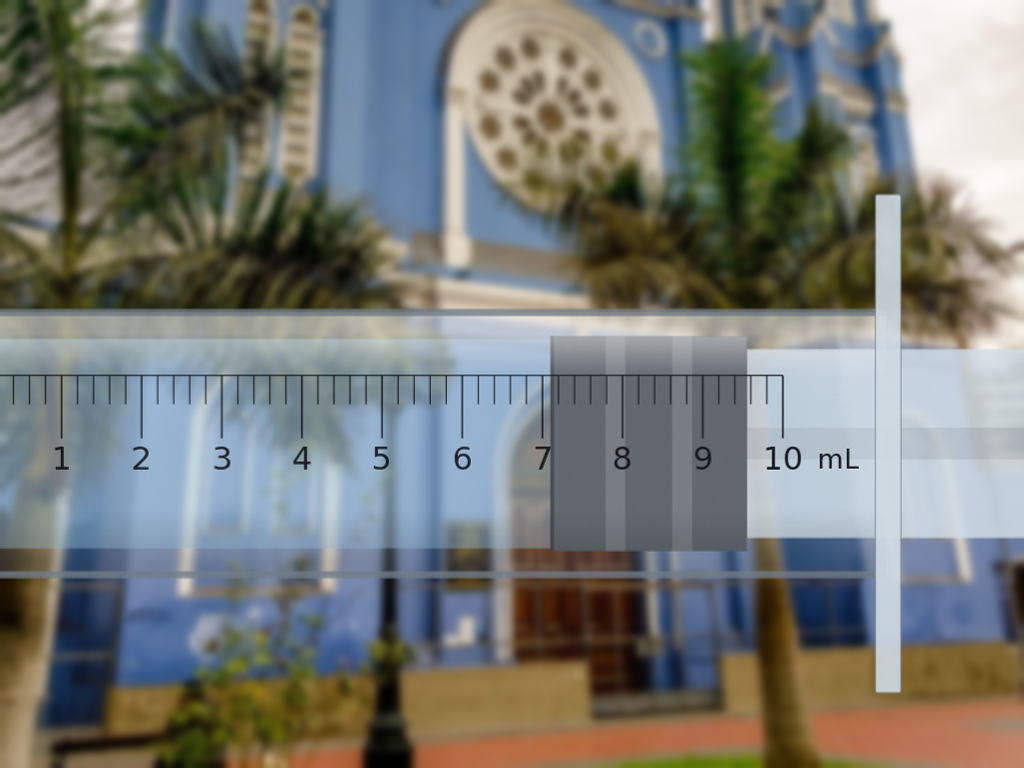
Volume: 7.1 mL
